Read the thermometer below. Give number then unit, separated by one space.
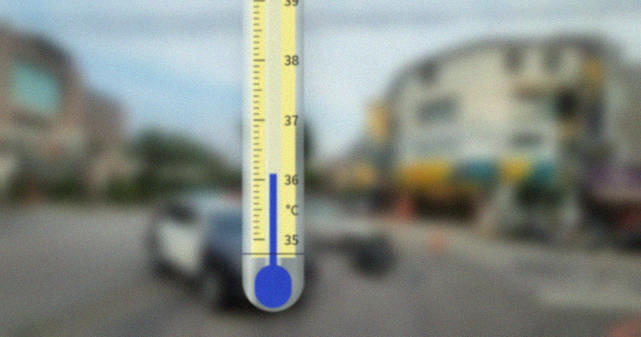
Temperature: 36.1 °C
